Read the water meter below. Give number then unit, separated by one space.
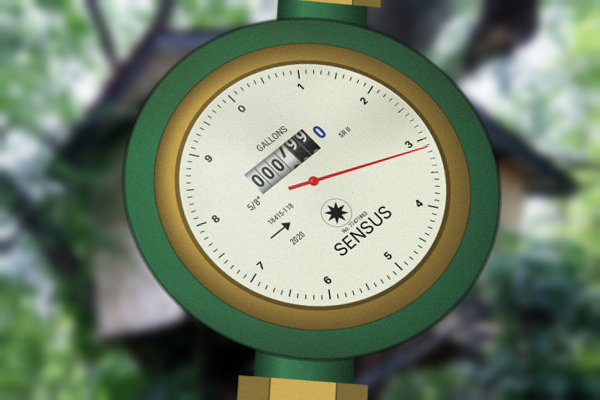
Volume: 7993.1 gal
